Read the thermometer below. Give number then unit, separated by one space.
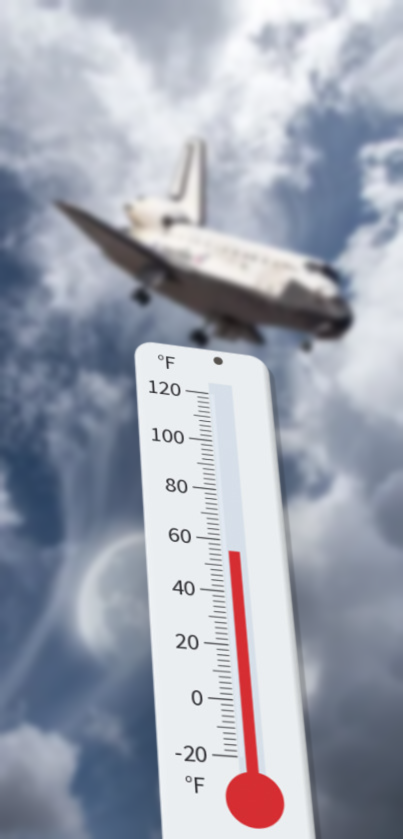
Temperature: 56 °F
